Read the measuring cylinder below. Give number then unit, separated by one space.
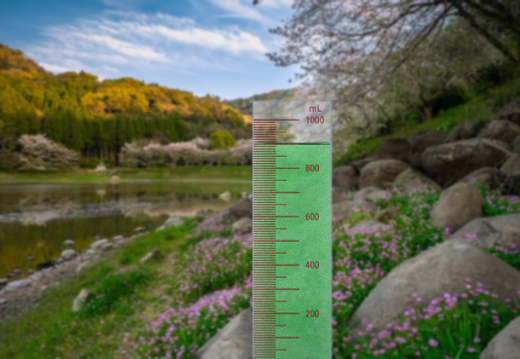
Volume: 900 mL
